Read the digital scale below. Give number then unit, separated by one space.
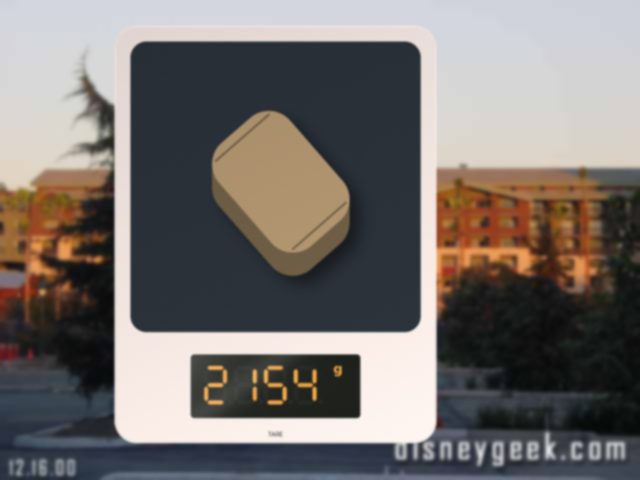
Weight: 2154 g
